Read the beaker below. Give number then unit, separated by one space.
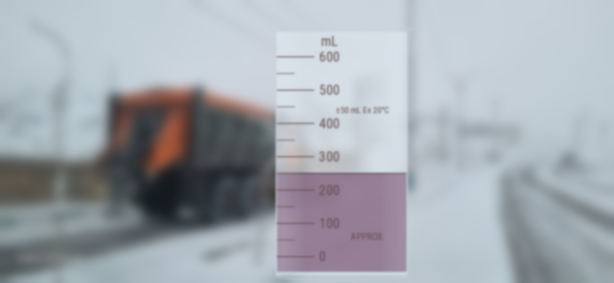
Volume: 250 mL
